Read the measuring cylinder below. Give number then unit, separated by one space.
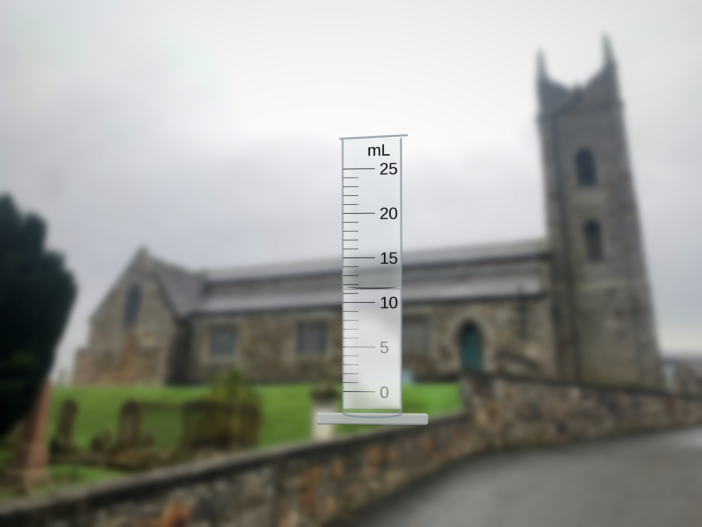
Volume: 11.5 mL
